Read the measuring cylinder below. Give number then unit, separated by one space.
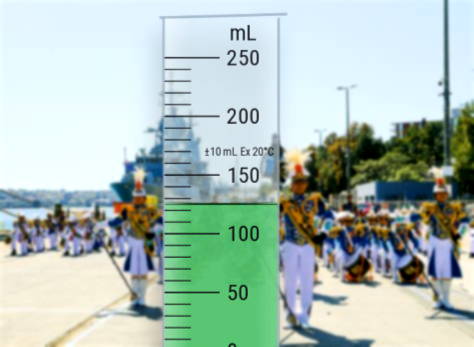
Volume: 125 mL
